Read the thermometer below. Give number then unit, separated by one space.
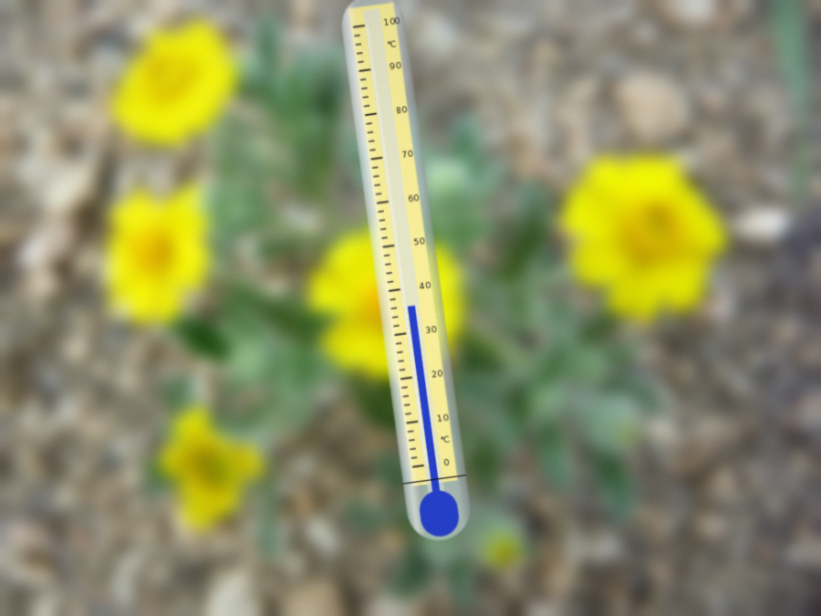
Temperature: 36 °C
